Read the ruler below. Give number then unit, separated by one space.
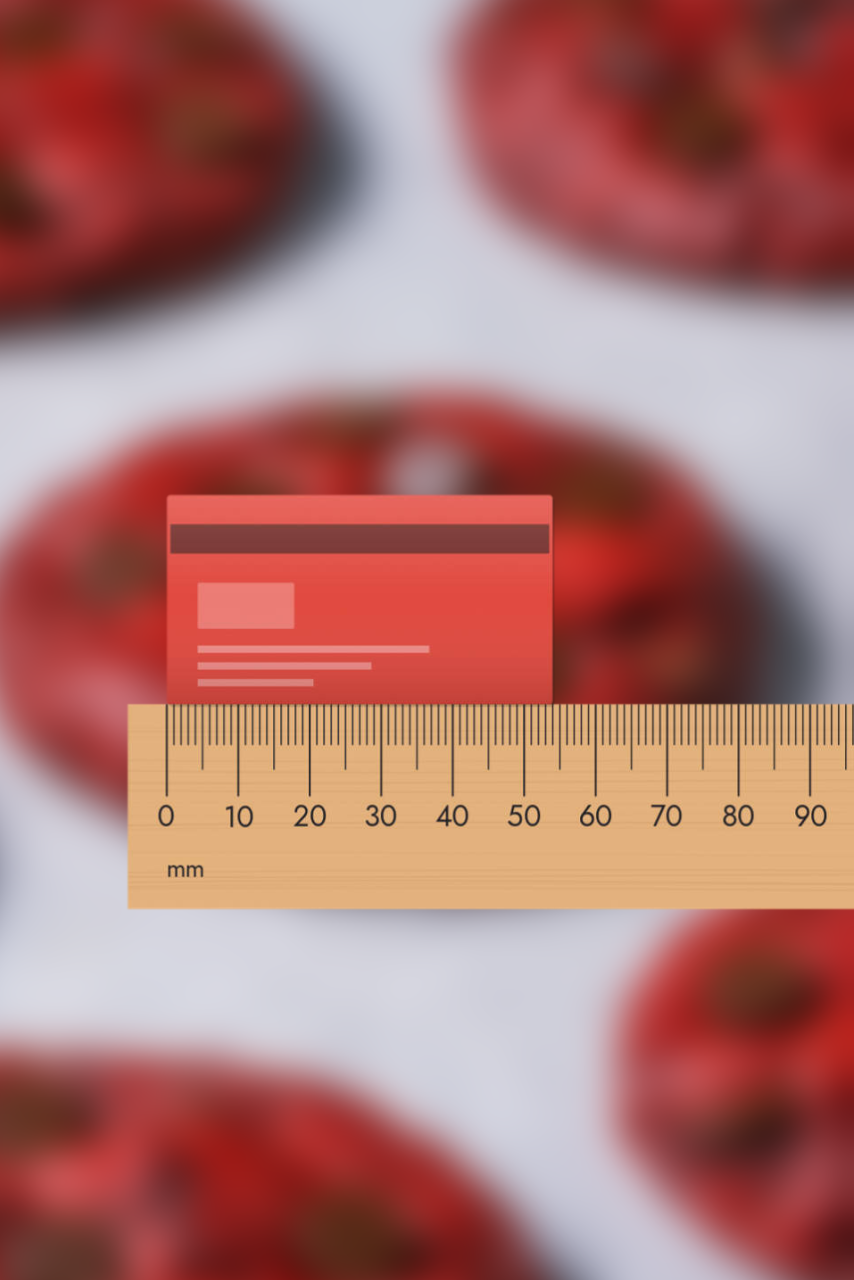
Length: 54 mm
